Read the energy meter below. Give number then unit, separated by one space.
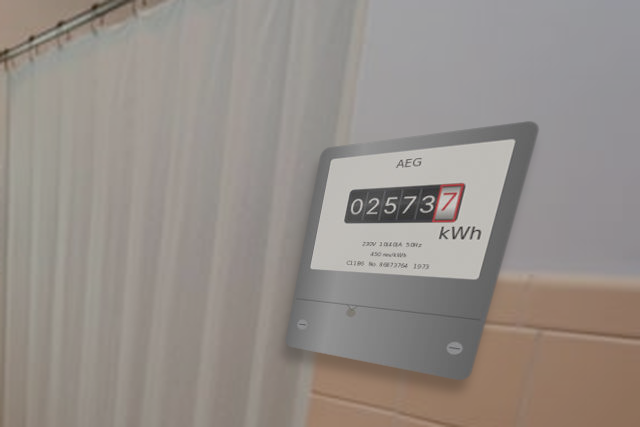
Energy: 2573.7 kWh
